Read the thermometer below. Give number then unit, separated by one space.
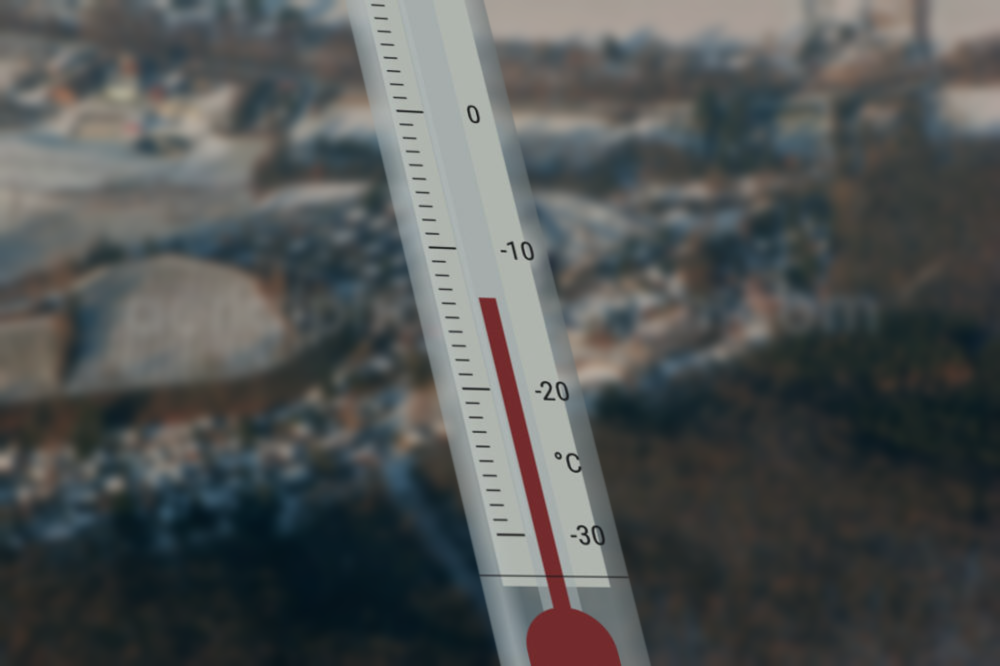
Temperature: -13.5 °C
